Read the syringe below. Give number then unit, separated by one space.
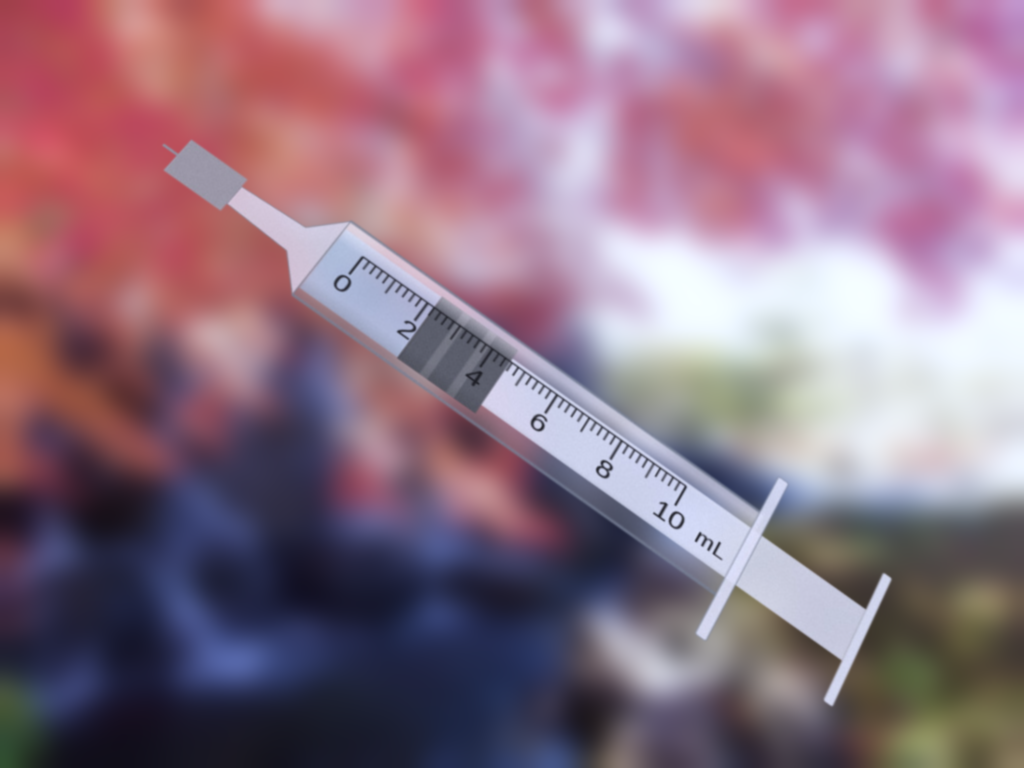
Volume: 2.2 mL
